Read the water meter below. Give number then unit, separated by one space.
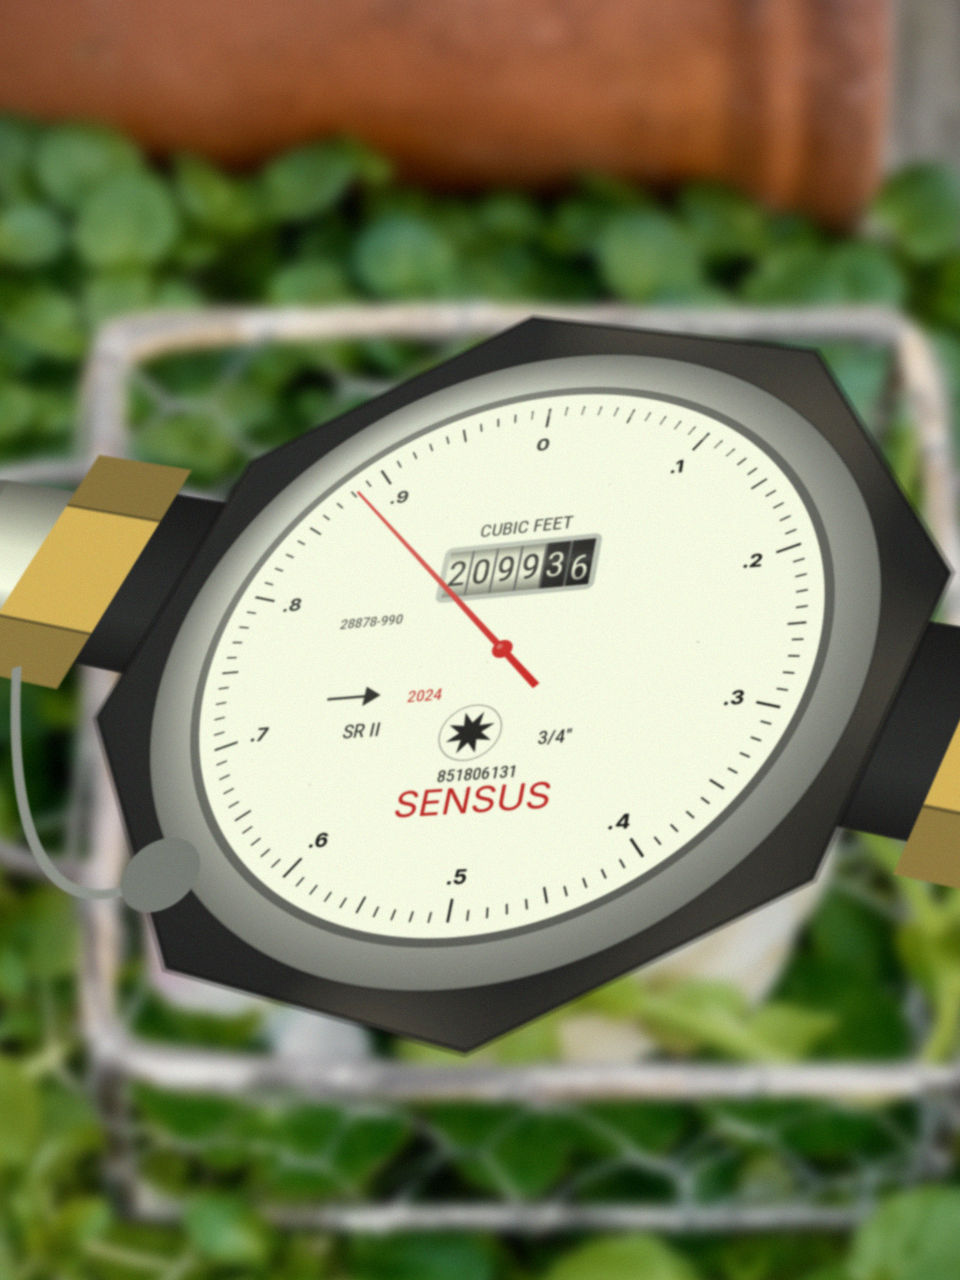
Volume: 209935.88 ft³
